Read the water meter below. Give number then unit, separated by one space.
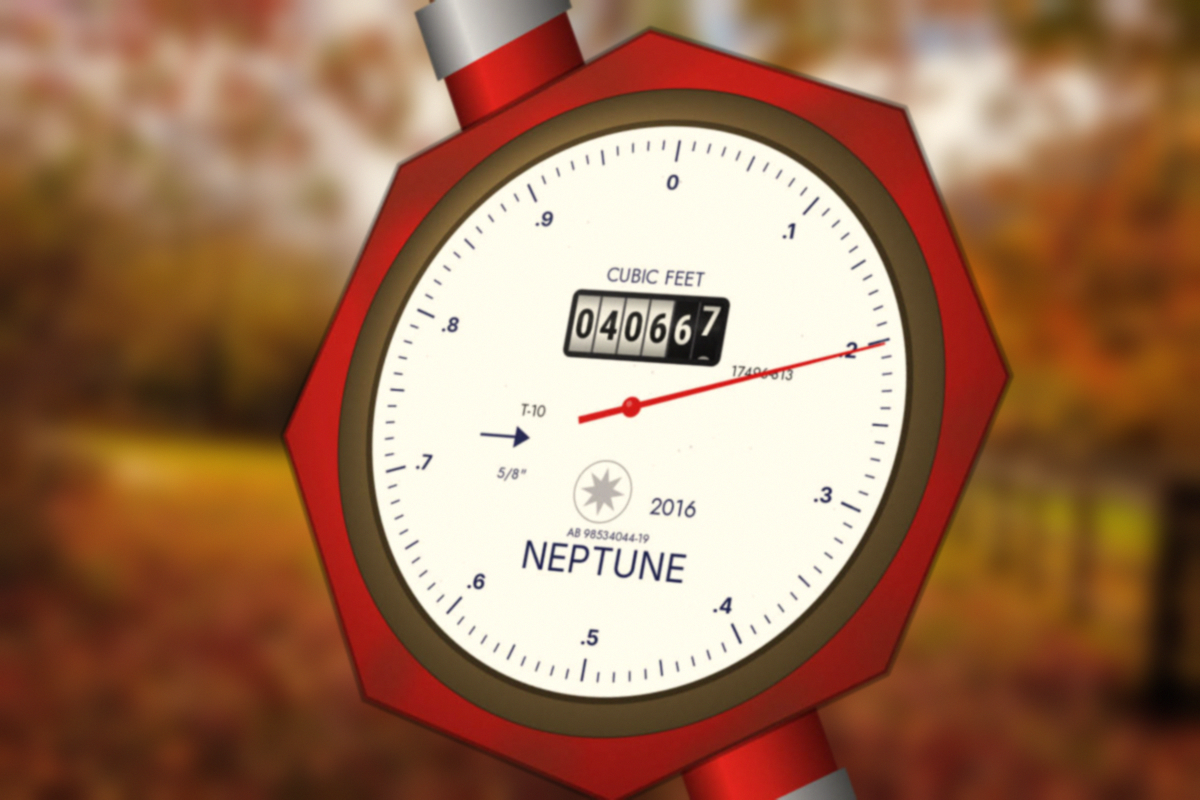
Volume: 40667.20 ft³
